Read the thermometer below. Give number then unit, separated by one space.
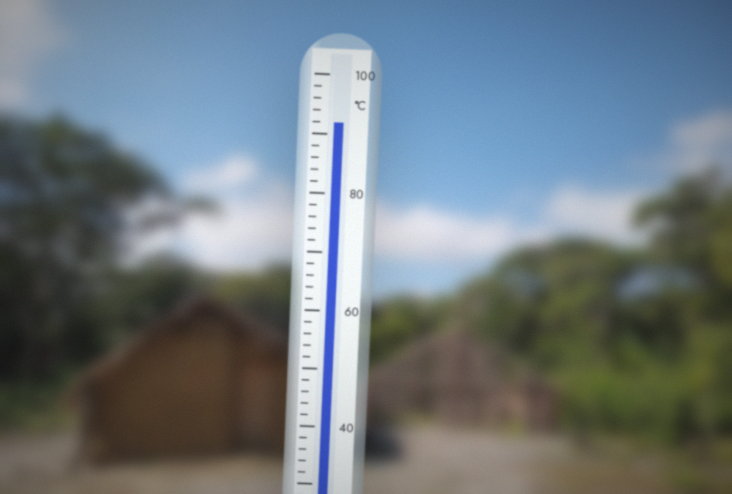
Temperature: 92 °C
